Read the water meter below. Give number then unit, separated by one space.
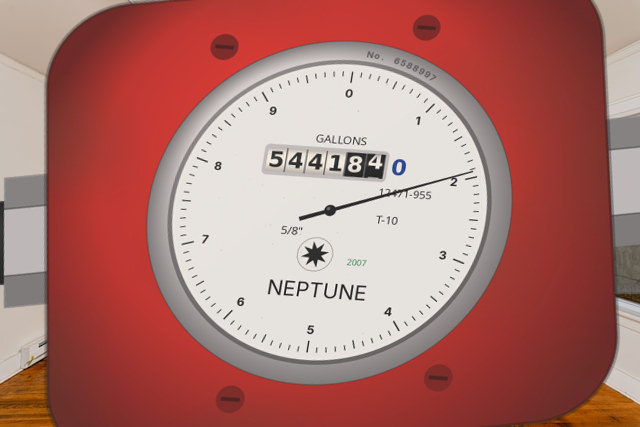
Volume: 5441841.9 gal
